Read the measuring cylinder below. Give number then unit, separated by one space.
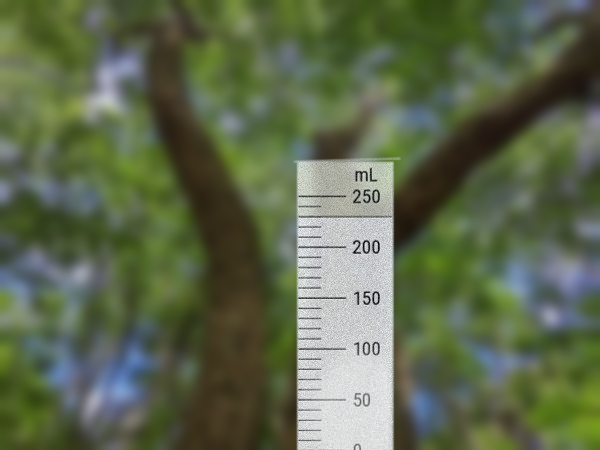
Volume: 230 mL
